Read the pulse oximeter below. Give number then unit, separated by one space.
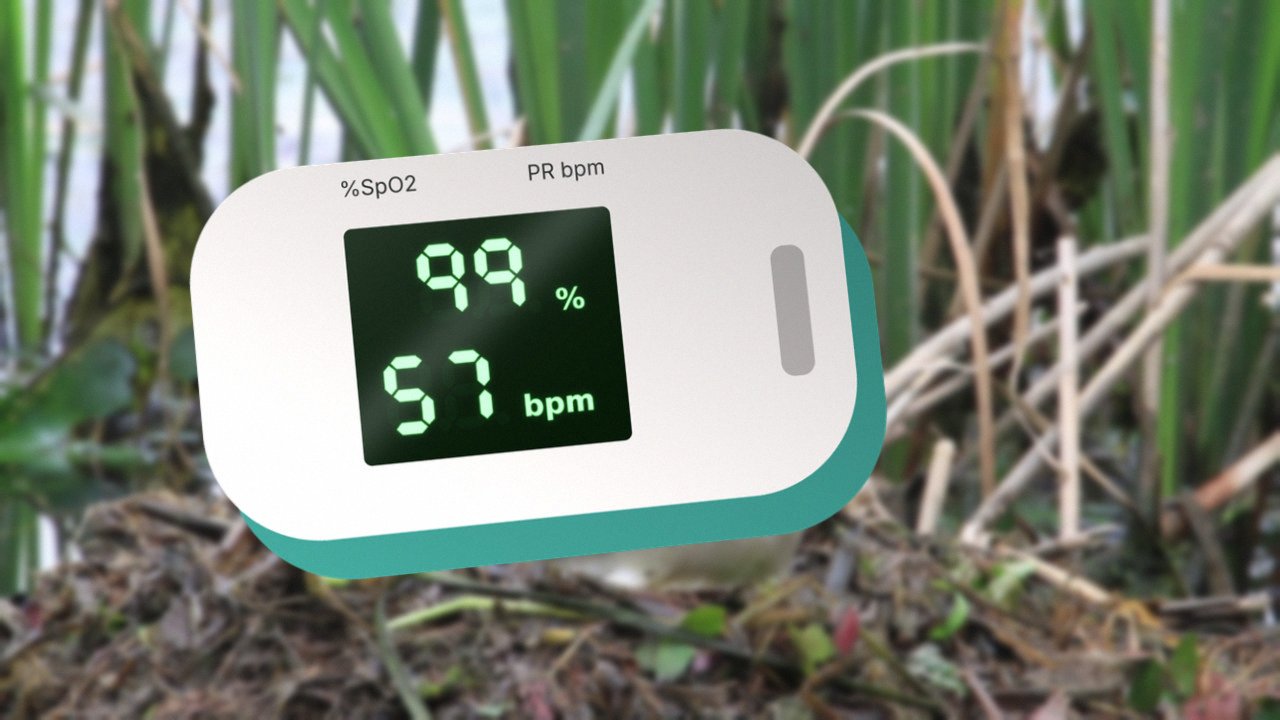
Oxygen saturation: 99 %
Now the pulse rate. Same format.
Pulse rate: 57 bpm
